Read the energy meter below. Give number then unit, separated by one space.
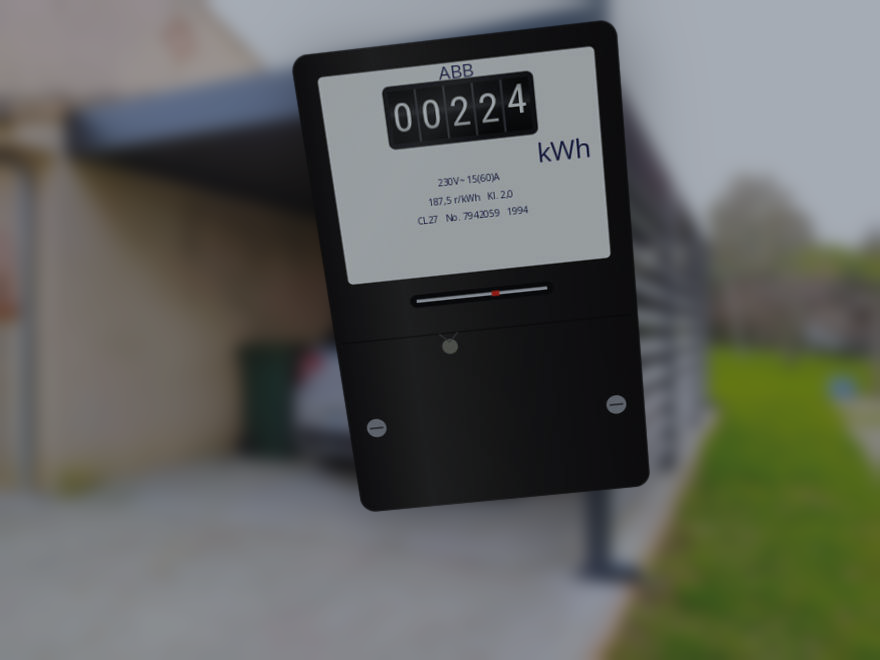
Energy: 224 kWh
